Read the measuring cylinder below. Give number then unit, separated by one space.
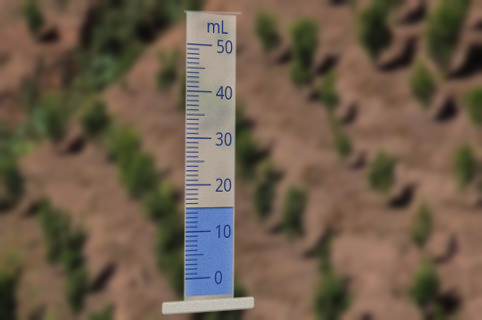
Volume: 15 mL
